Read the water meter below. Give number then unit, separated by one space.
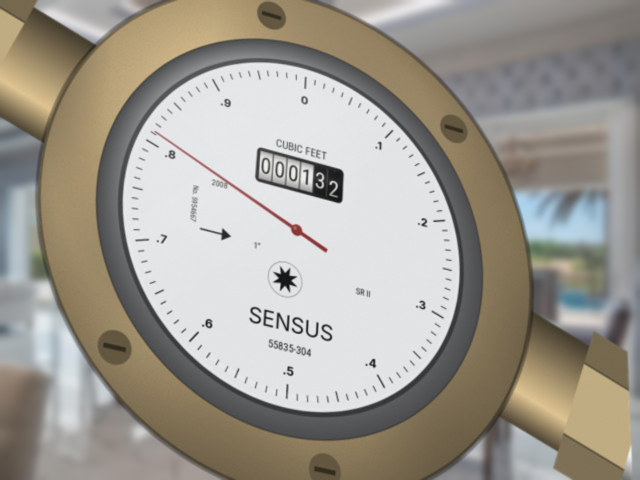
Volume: 131.81 ft³
